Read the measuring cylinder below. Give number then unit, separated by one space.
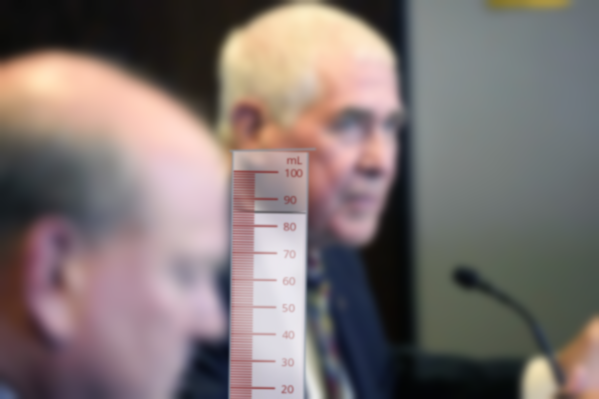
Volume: 85 mL
